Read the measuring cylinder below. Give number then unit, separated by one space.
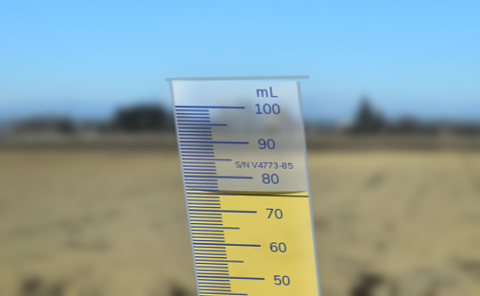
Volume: 75 mL
